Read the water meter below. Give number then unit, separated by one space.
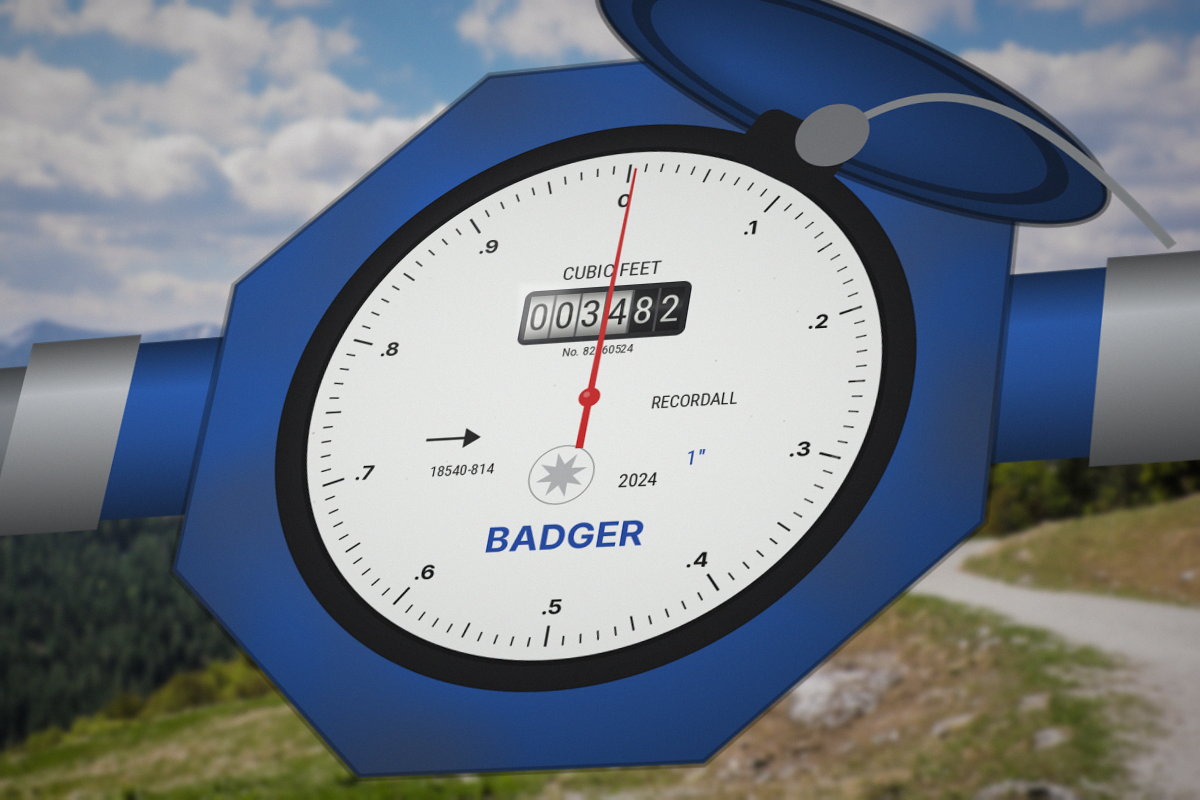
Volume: 3482.00 ft³
